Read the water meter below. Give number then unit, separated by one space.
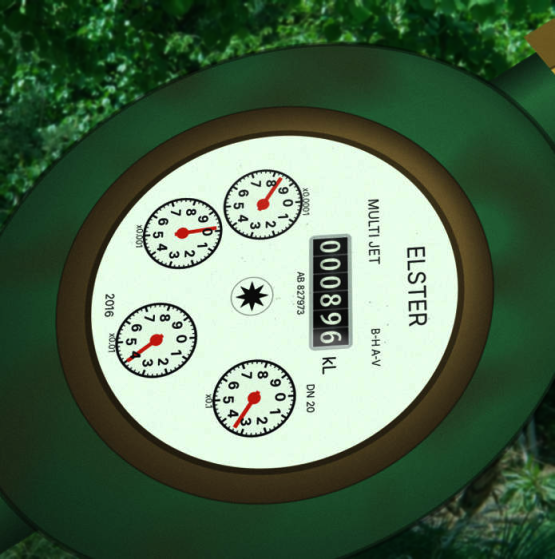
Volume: 896.3398 kL
